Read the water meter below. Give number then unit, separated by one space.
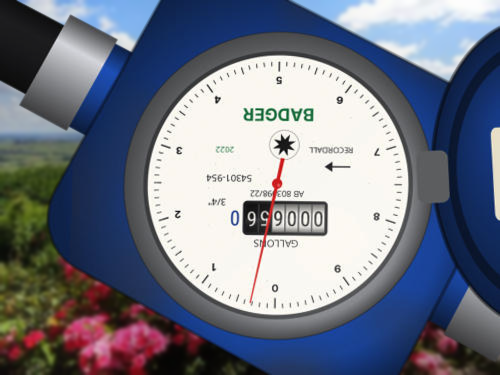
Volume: 6560.3 gal
